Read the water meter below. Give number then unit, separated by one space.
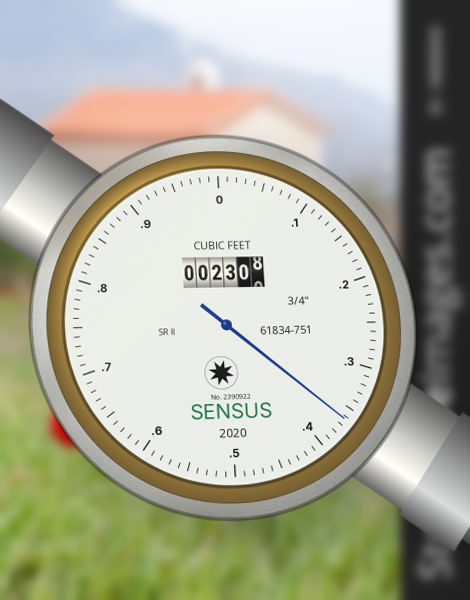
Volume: 2308.36 ft³
